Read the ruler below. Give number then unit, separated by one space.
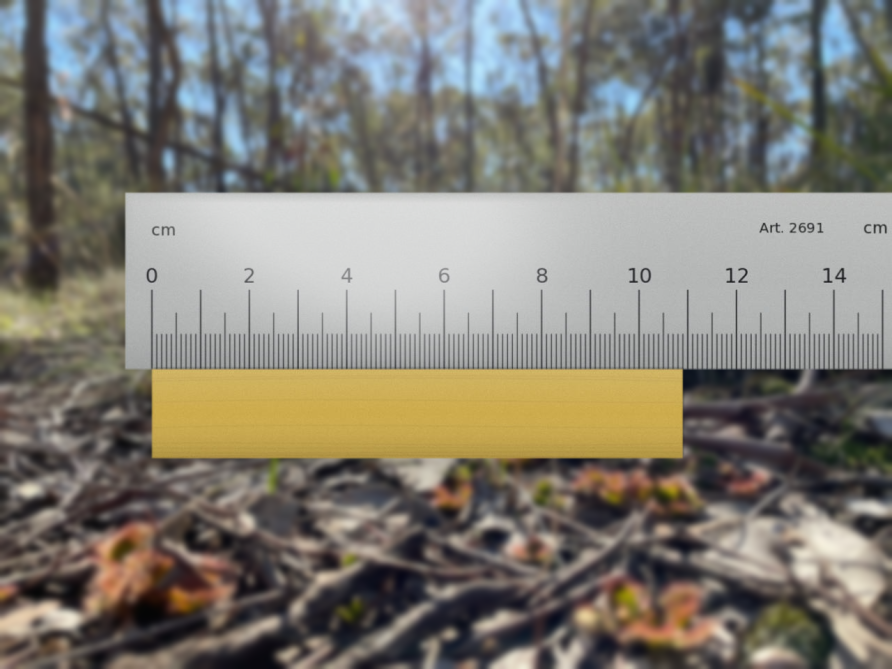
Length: 10.9 cm
